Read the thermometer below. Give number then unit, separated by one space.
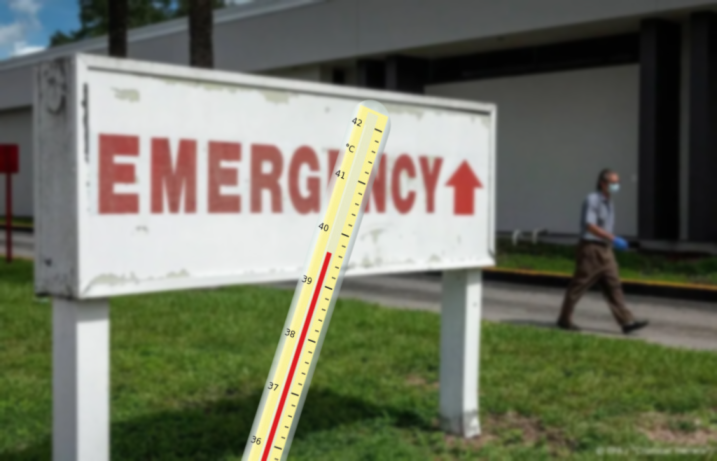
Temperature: 39.6 °C
